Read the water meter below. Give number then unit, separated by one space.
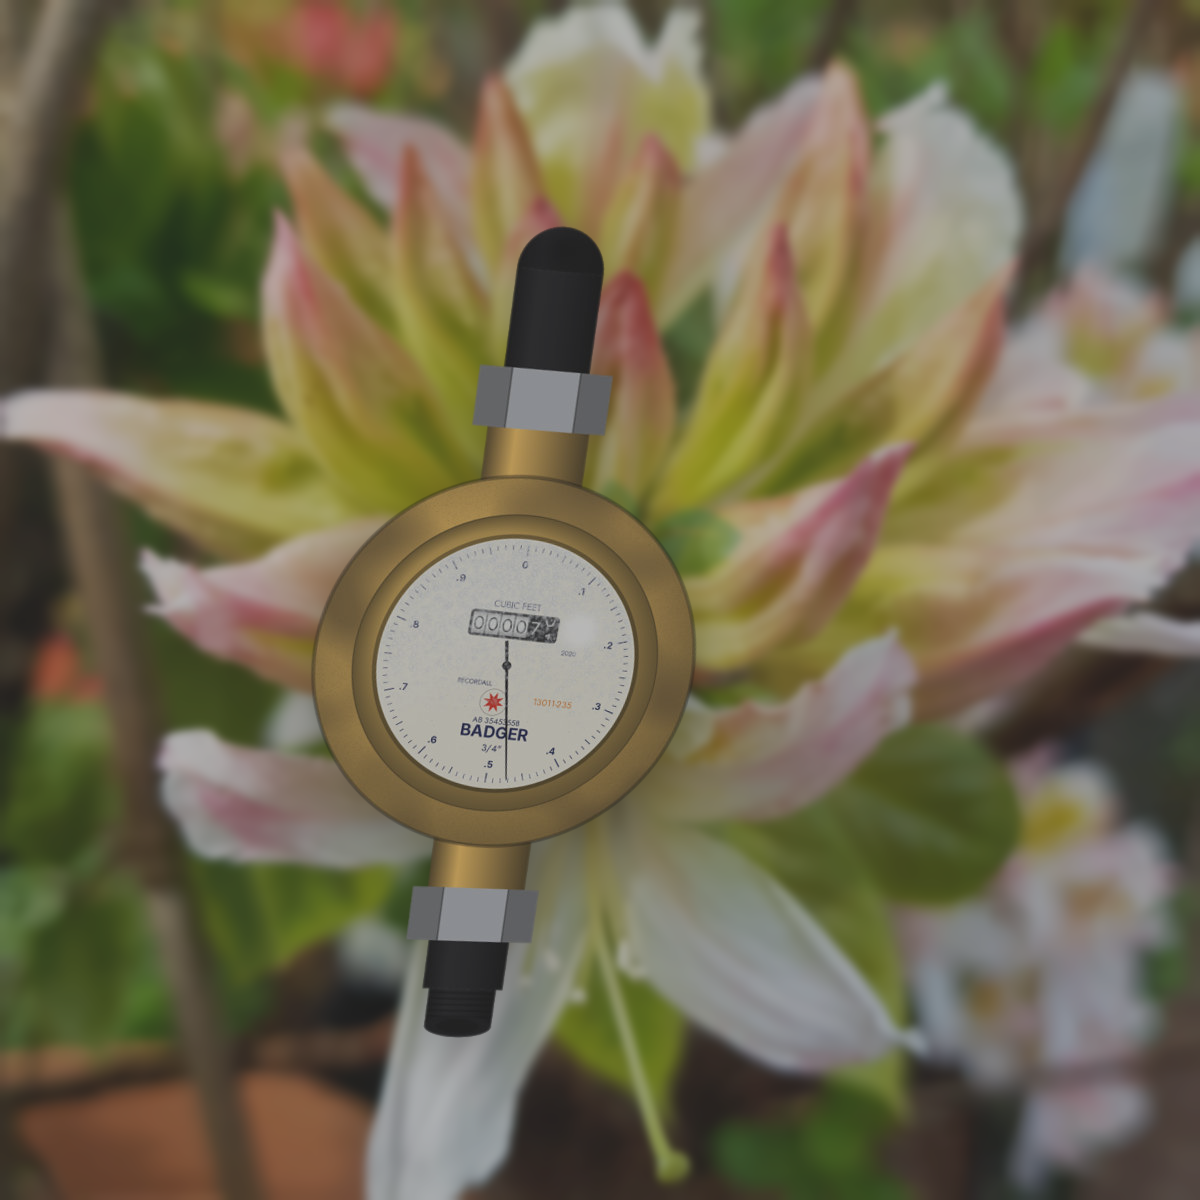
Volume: 70.47 ft³
